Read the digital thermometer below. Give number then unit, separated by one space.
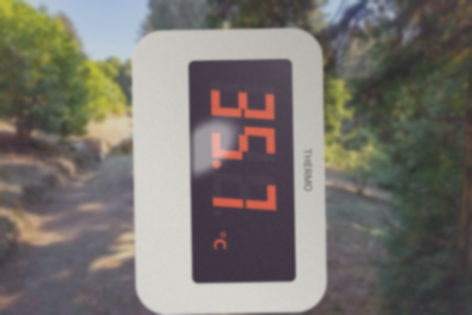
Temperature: 35.7 °C
